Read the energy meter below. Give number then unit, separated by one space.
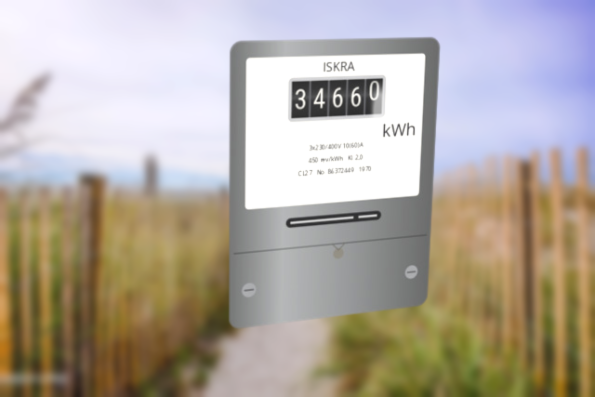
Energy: 34660 kWh
